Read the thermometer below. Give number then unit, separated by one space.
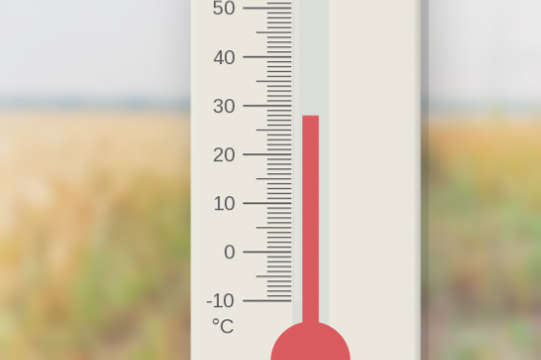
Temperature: 28 °C
